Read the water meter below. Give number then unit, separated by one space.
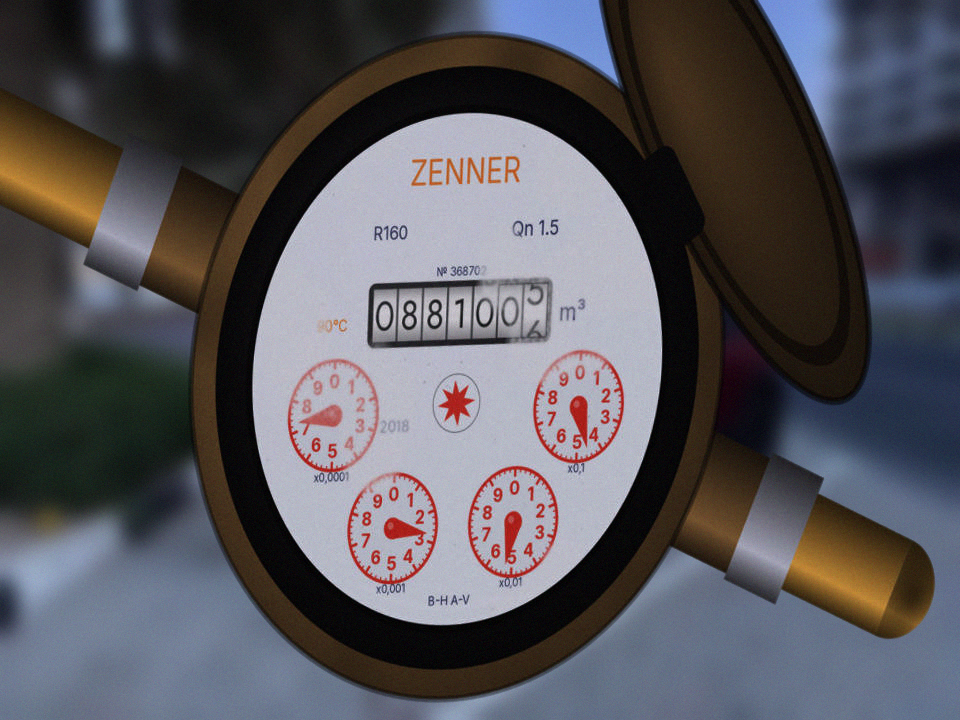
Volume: 881005.4527 m³
